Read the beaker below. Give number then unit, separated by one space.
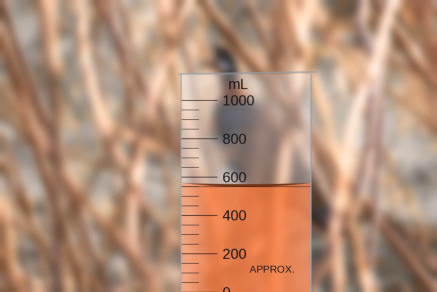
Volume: 550 mL
